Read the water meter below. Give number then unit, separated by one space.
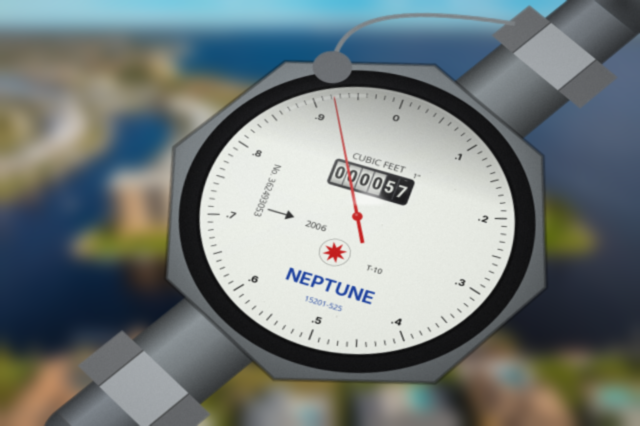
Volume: 56.92 ft³
